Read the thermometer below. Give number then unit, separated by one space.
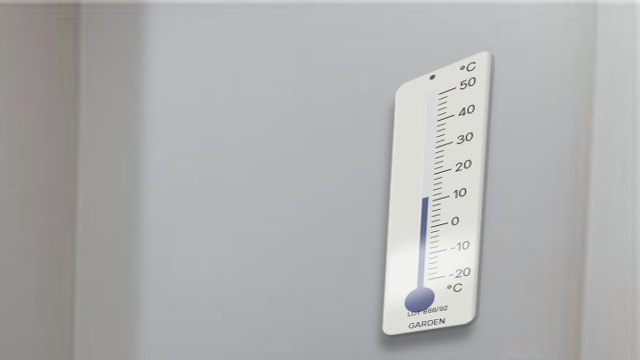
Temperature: 12 °C
